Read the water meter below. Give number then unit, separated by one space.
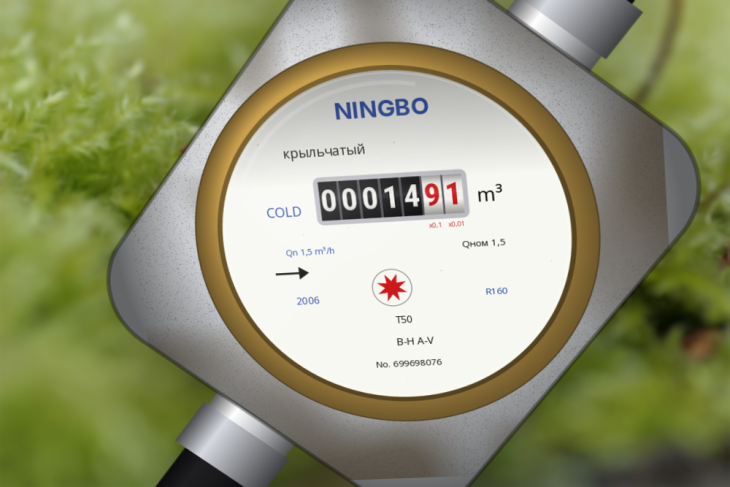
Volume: 14.91 m³
